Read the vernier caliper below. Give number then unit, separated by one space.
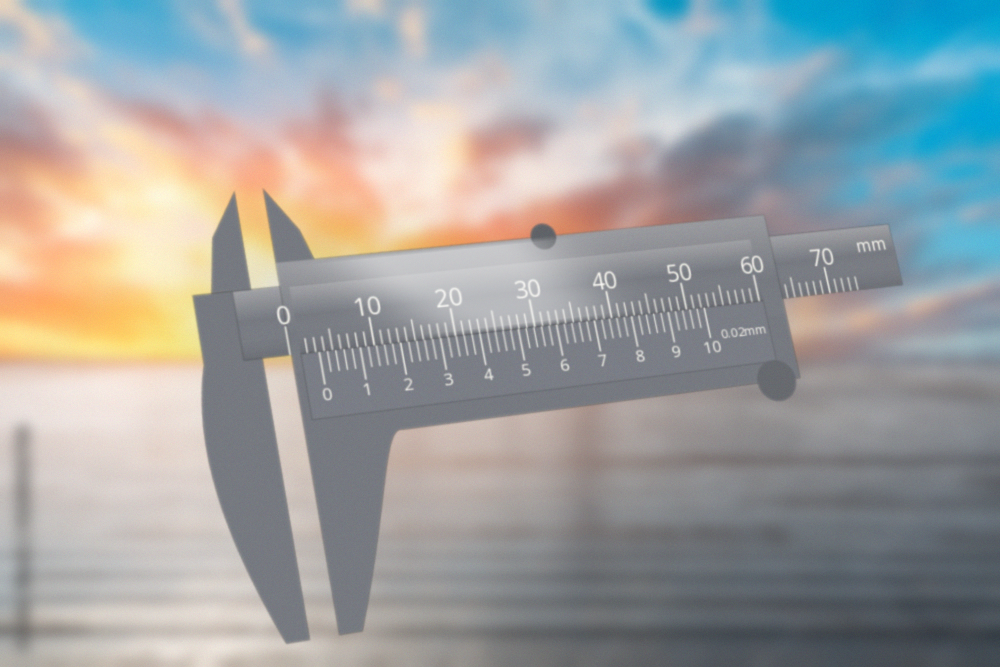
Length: 3.4 mm
